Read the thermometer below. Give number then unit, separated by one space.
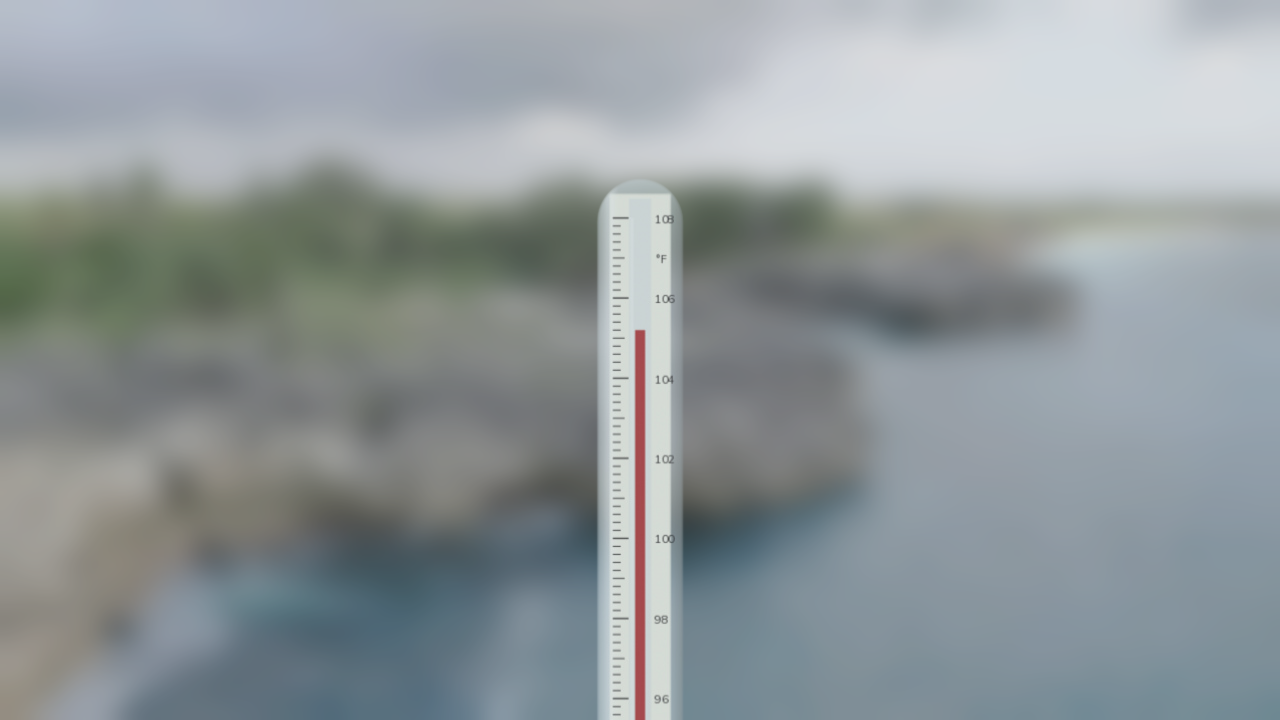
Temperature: 105.2 °F
